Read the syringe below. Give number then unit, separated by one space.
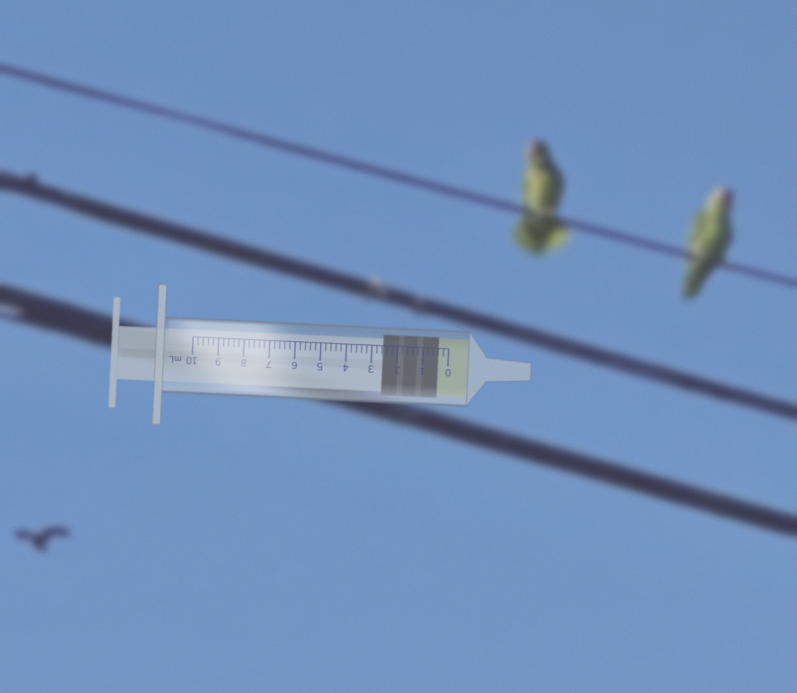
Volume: 0.4 mL
